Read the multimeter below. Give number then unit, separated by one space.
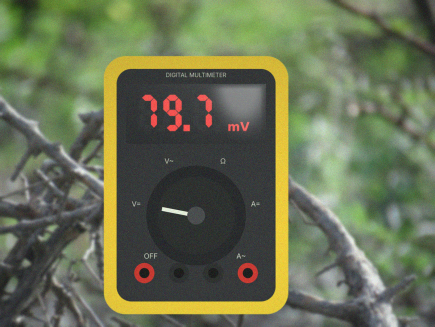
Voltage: 79.7 mV
